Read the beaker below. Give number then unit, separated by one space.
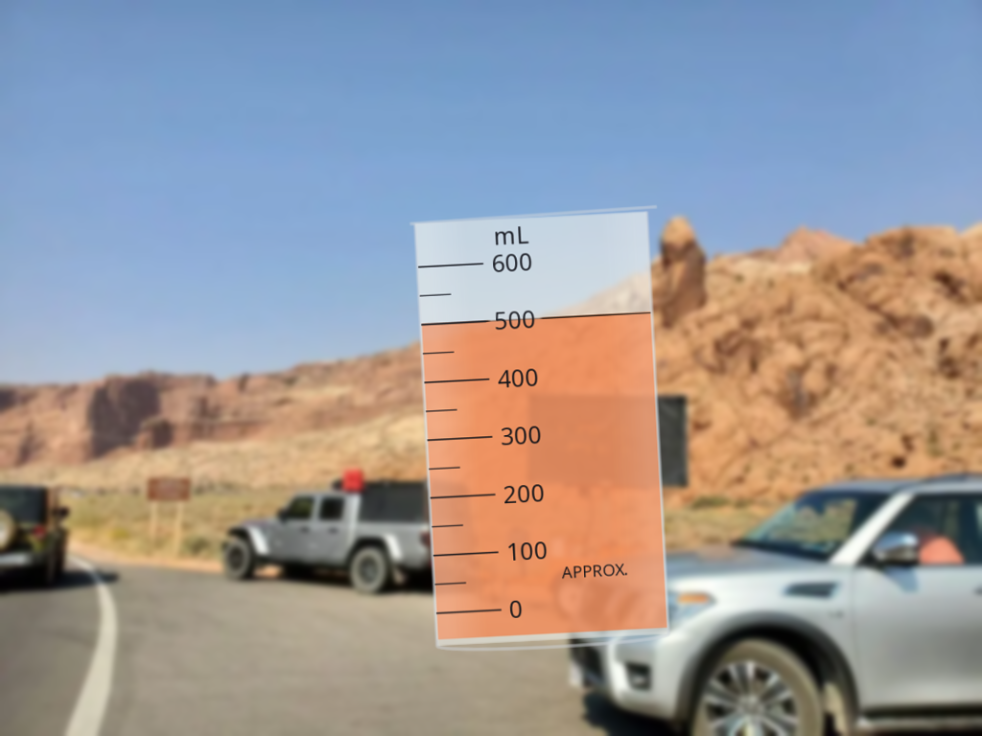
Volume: 500 mL
